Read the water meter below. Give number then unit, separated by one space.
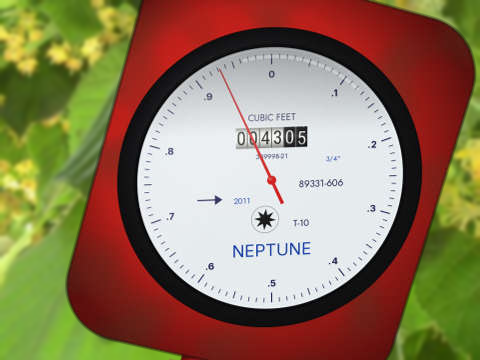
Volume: 4304.93 ft³
